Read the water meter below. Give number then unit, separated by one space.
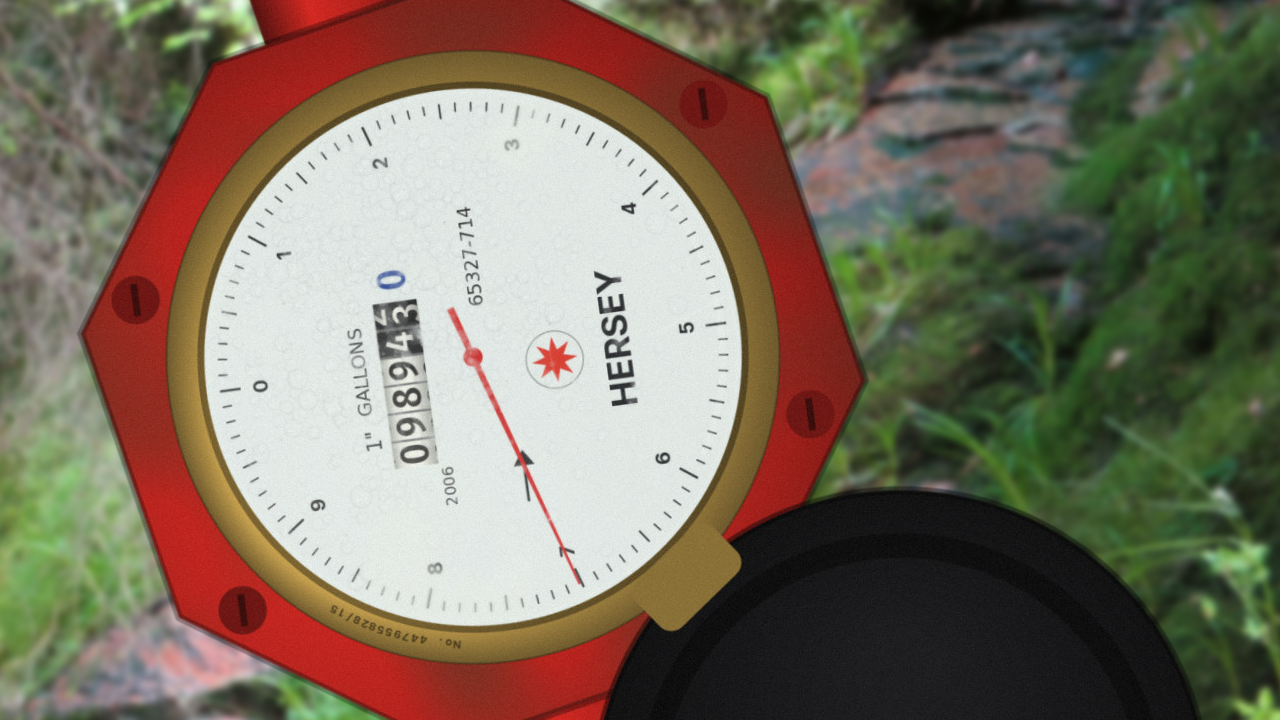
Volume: 989427.0 gal
